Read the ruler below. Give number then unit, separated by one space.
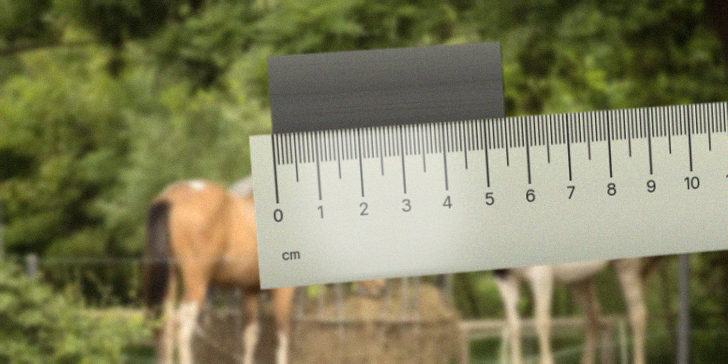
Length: 5.5 cm
